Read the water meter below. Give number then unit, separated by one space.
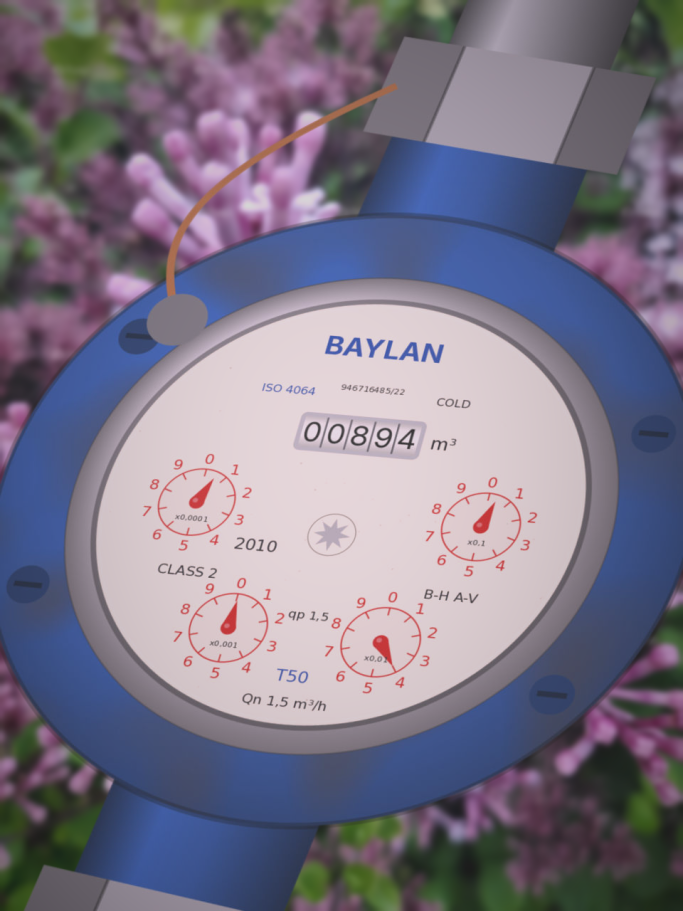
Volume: 894.0400 m³
